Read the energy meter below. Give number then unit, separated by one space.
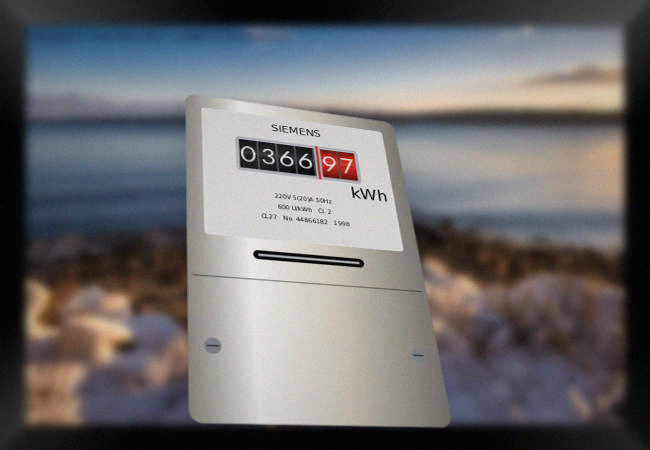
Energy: 366.97 kWh
